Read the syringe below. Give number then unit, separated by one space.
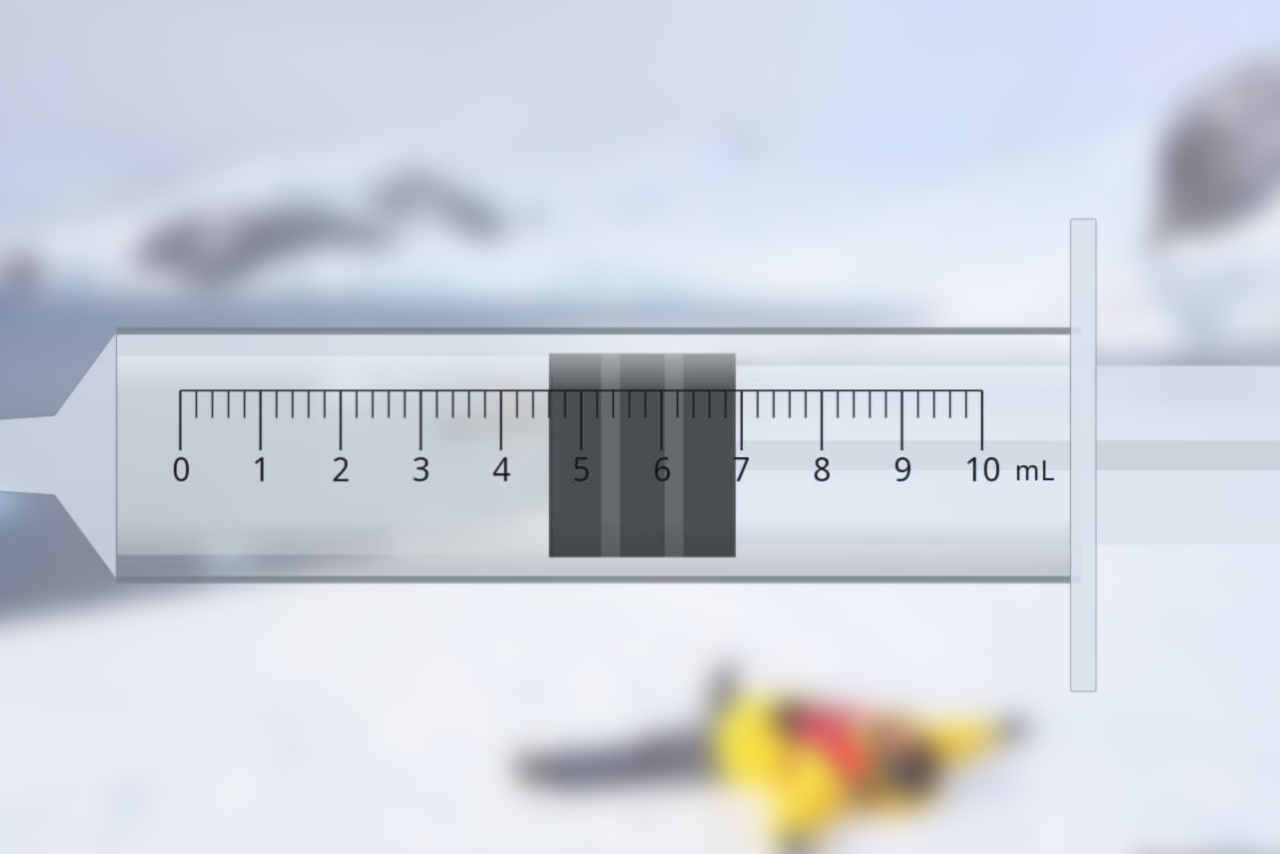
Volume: 4.6 mL
